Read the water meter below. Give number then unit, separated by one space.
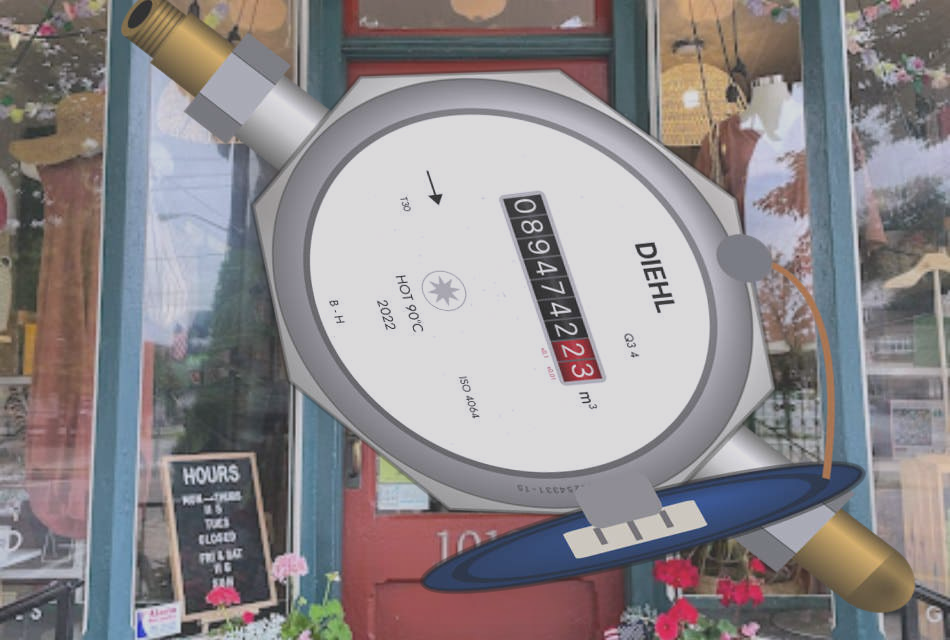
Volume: 894742.23 m³
